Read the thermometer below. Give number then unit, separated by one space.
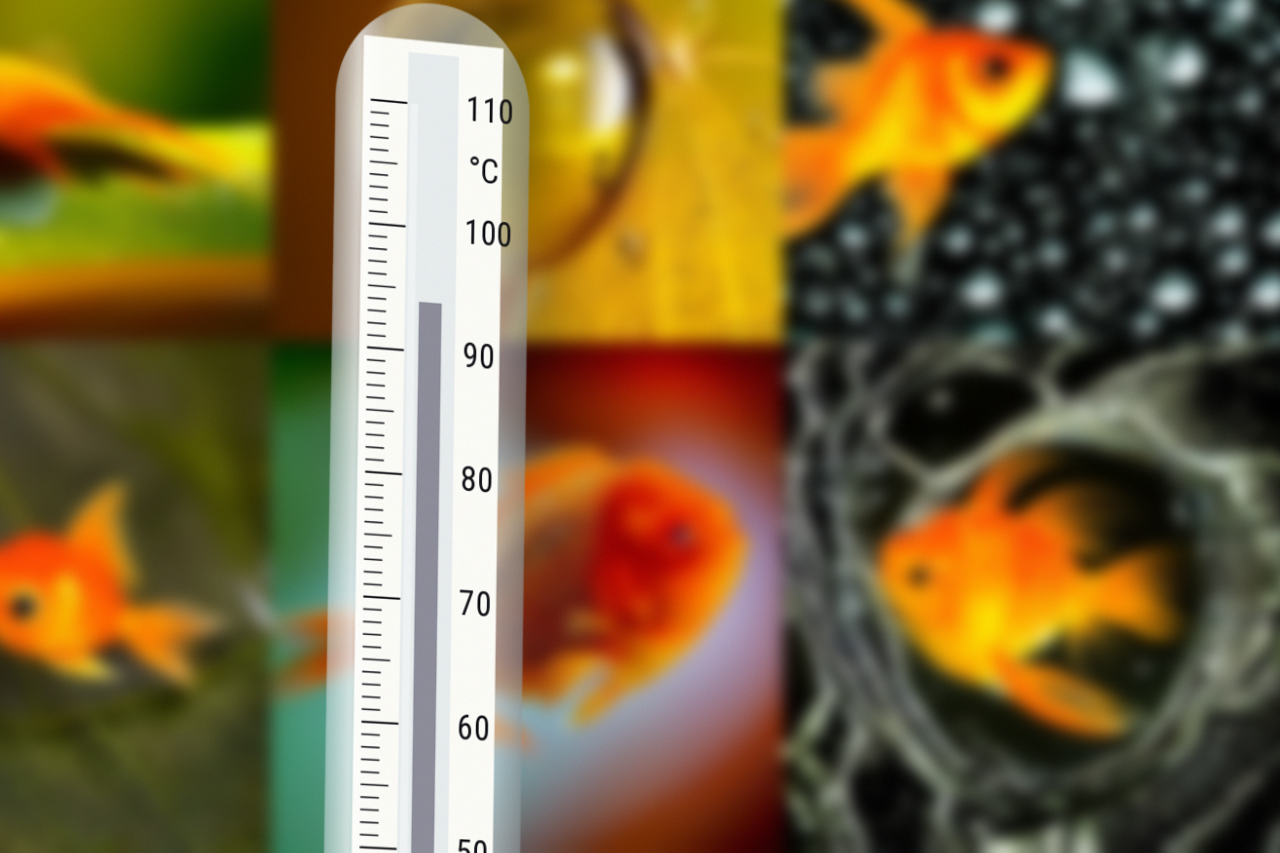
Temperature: 94 °C
